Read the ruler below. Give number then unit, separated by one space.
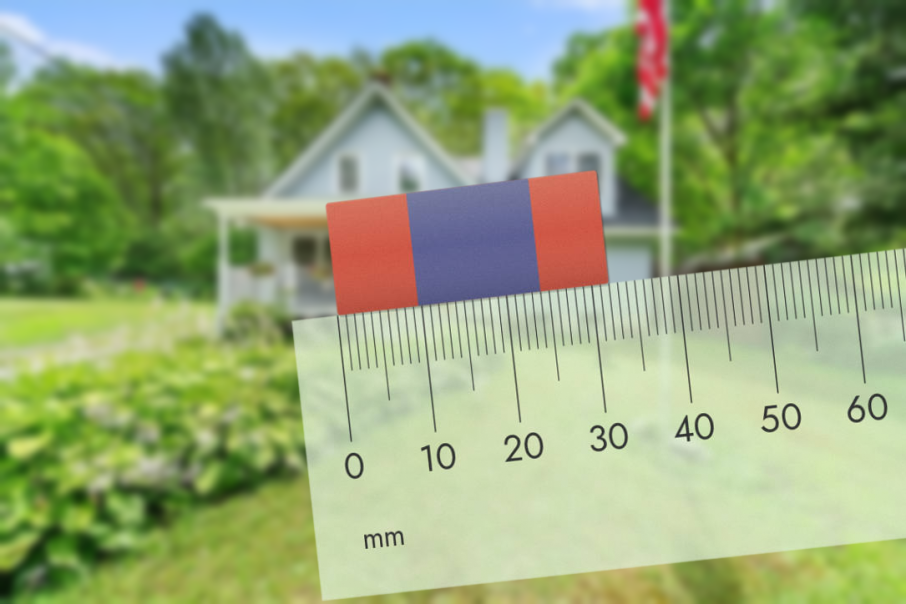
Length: 32 mm
